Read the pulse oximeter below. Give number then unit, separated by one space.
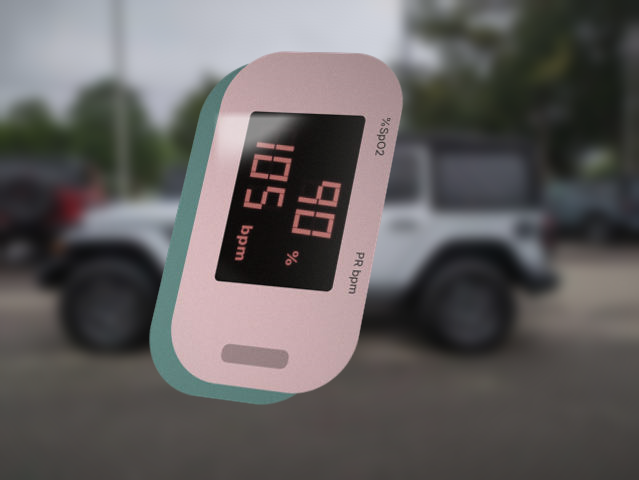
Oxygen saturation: 90 %
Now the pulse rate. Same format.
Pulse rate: 105 bpm
